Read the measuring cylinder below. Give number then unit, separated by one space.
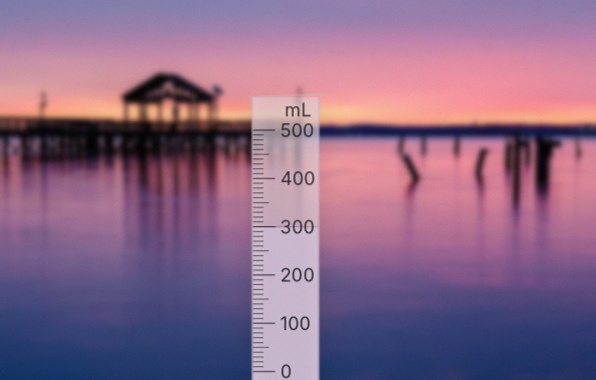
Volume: 300 mL
